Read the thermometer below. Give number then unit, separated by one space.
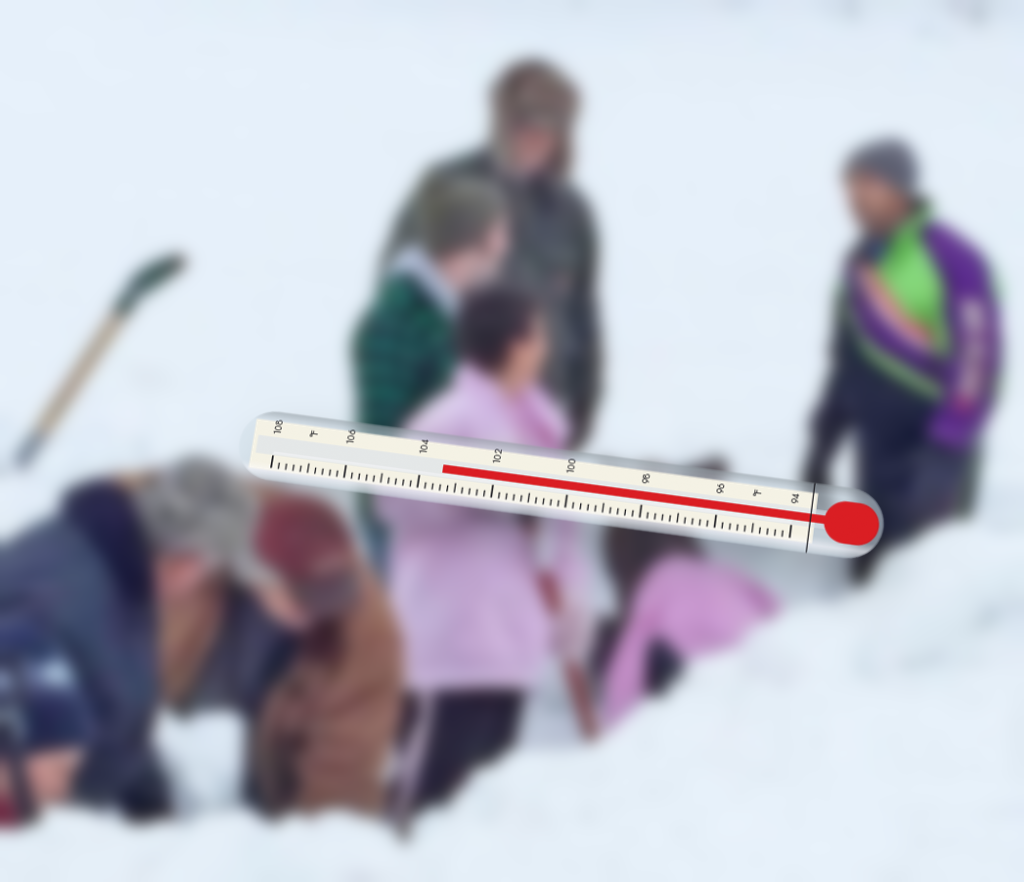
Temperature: 103.4 °F
